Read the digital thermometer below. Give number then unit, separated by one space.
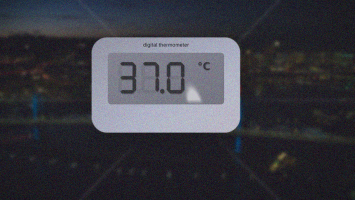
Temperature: 37.0 °C
